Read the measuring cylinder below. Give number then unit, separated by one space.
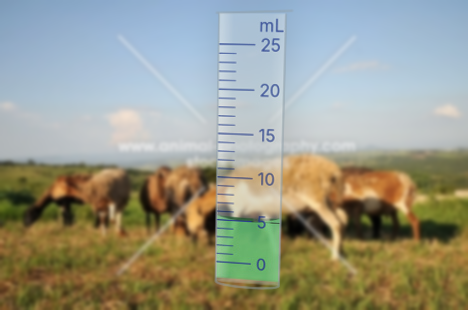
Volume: 5 mL
